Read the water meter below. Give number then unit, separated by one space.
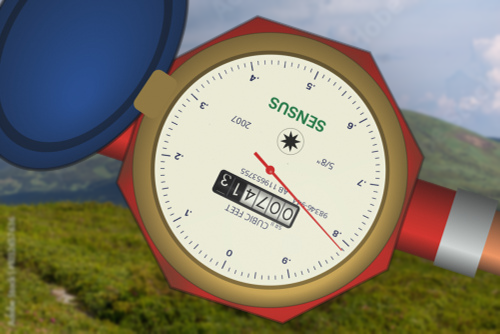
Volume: 7412.81 ft³
